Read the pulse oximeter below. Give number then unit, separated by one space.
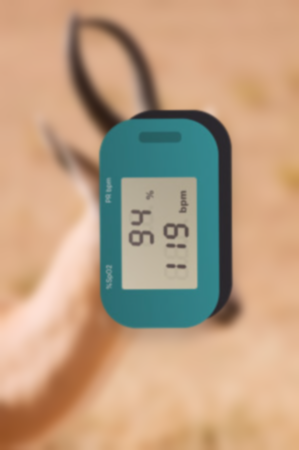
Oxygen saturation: 94 %
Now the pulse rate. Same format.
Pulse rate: 119 bpm
